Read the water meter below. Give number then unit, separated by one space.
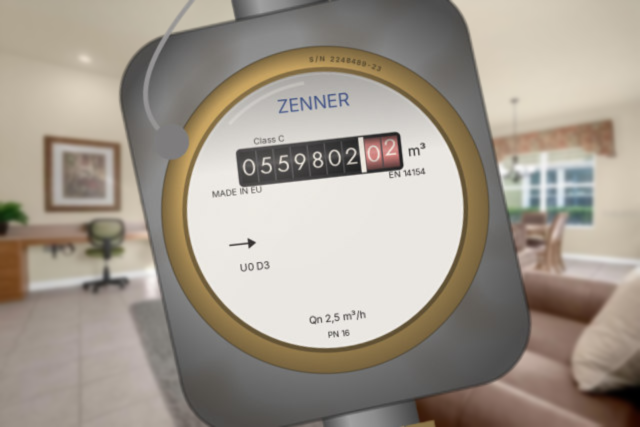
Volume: 559802.02 m³
